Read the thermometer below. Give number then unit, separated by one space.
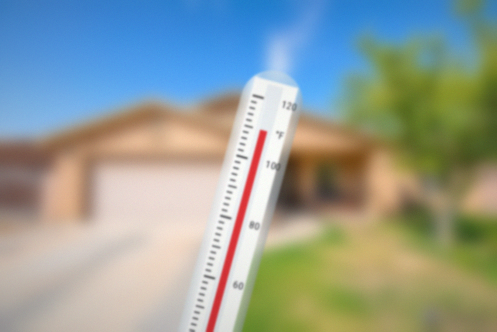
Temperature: 110 °F
